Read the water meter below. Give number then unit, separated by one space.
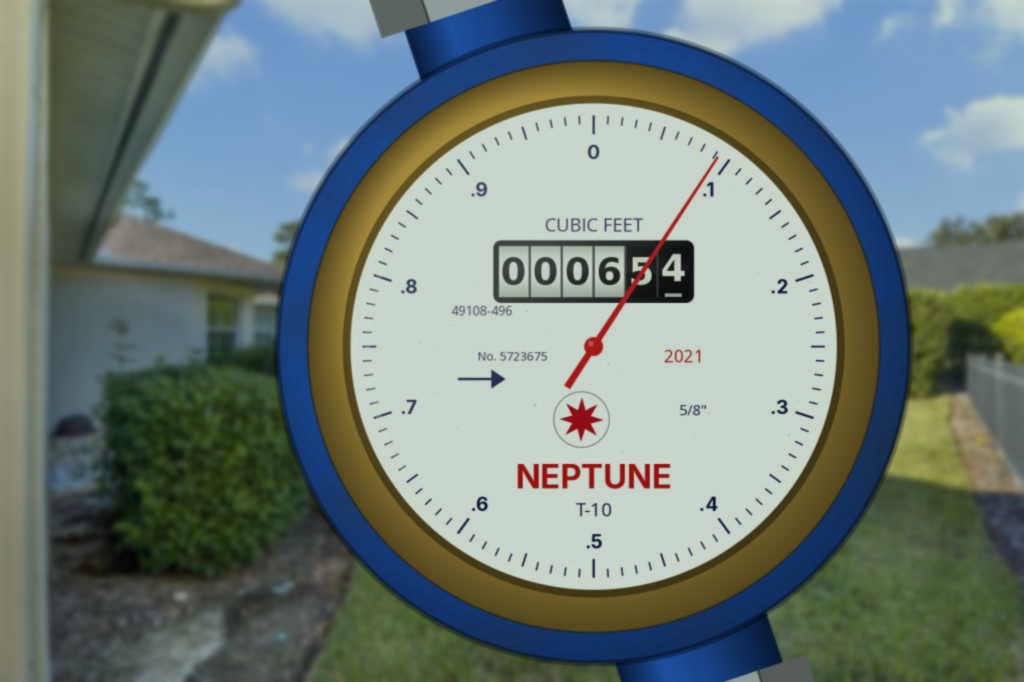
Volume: 654.09 ft³
